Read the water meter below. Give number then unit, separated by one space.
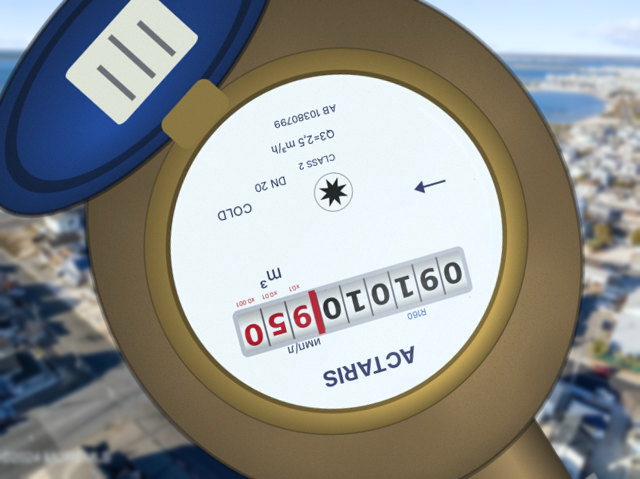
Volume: 91010.950 m³
